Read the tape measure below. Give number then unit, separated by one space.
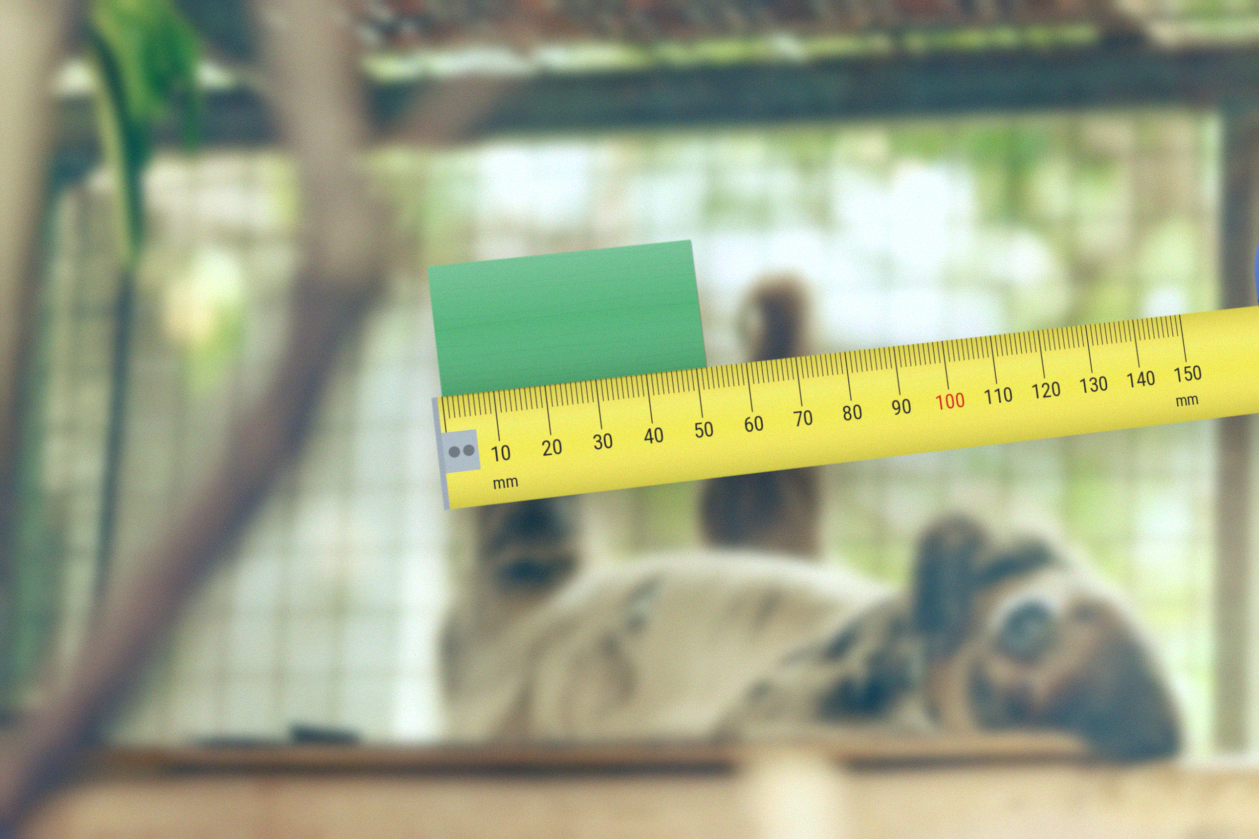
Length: 52 mm
